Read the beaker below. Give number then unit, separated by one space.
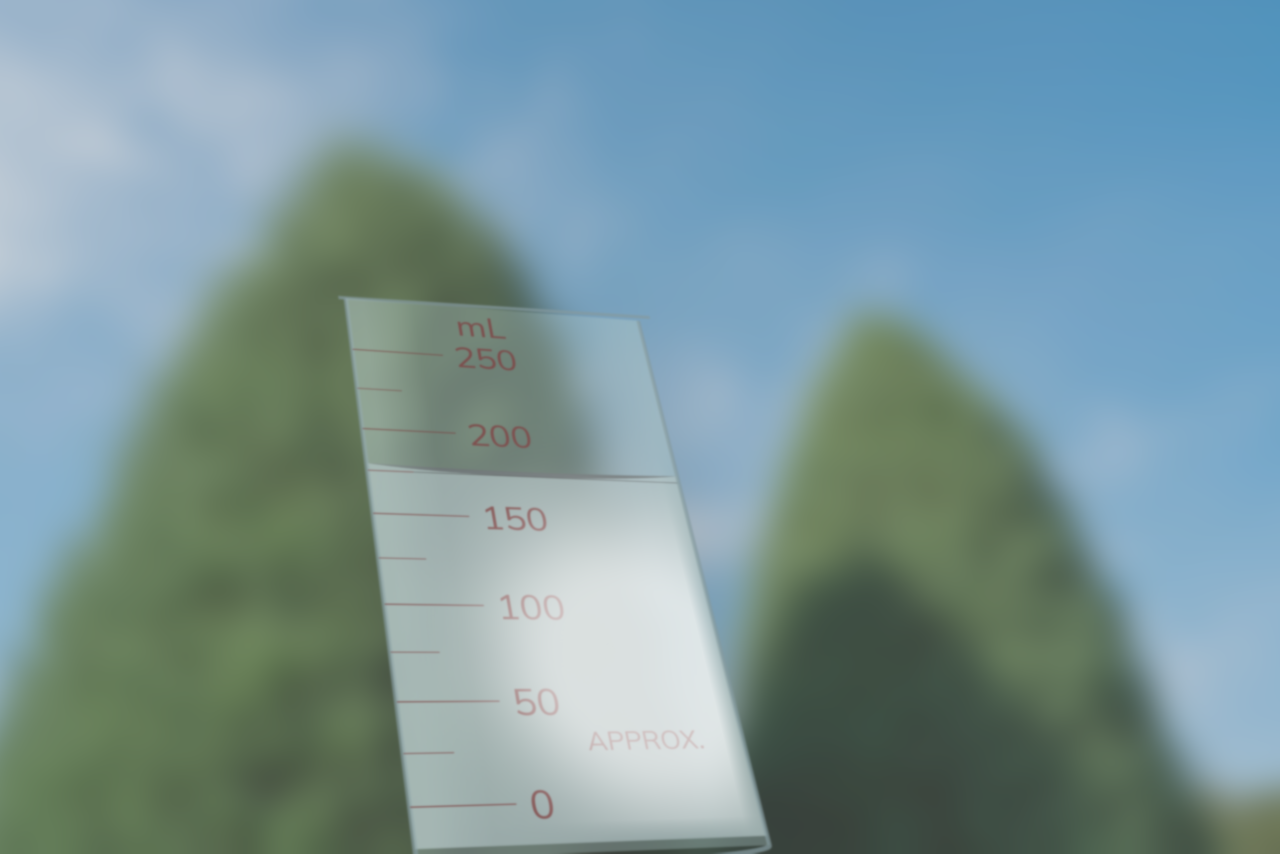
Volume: 175 mL
